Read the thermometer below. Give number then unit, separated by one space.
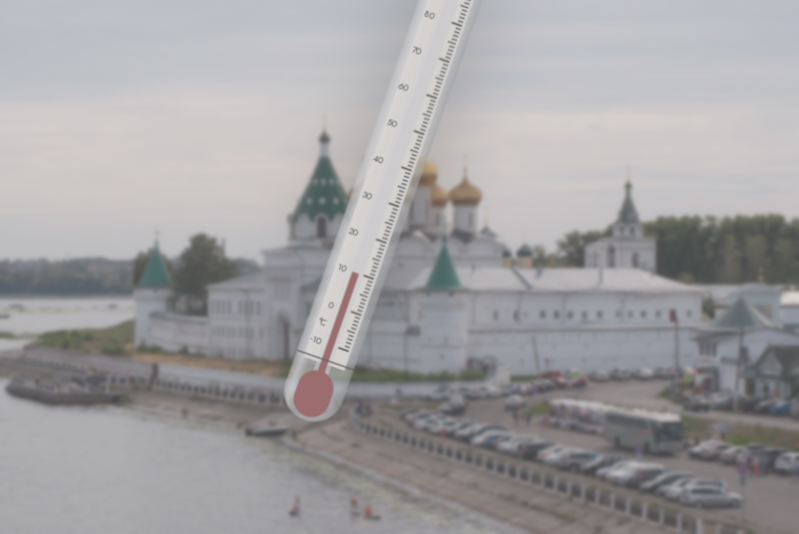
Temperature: 10 °C
